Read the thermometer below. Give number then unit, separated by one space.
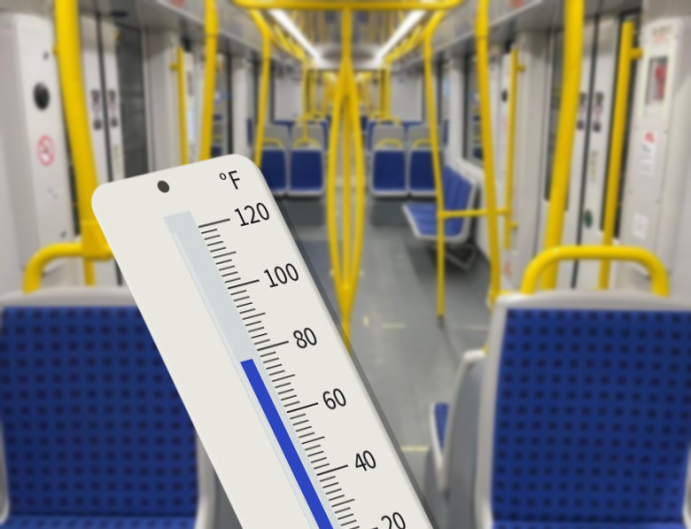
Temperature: 78 °F
